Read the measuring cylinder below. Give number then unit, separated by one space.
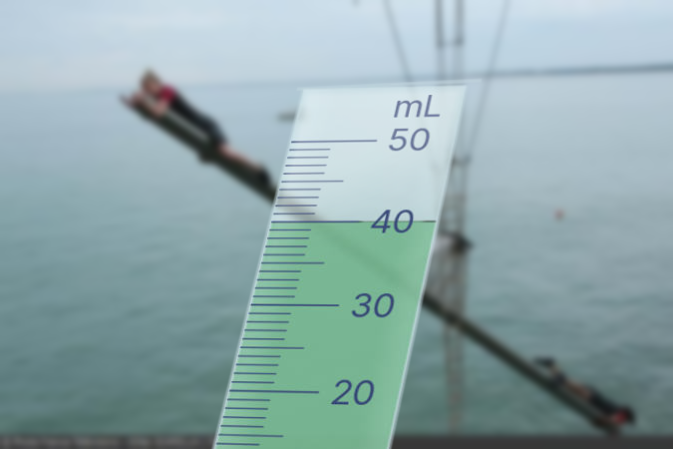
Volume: 40 mL
